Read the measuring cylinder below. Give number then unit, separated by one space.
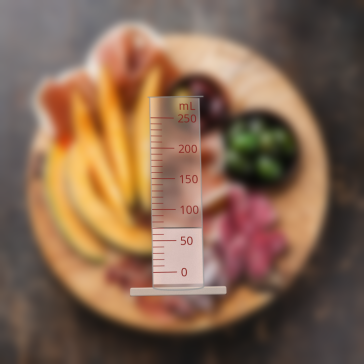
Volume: 70 mL
